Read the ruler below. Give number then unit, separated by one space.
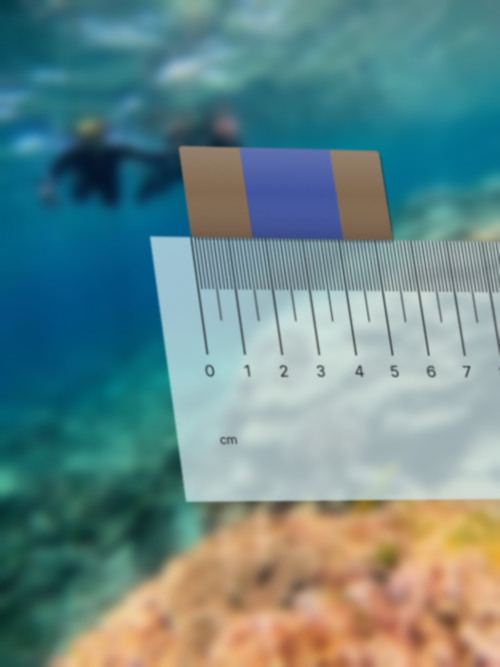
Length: 5.5 cm
